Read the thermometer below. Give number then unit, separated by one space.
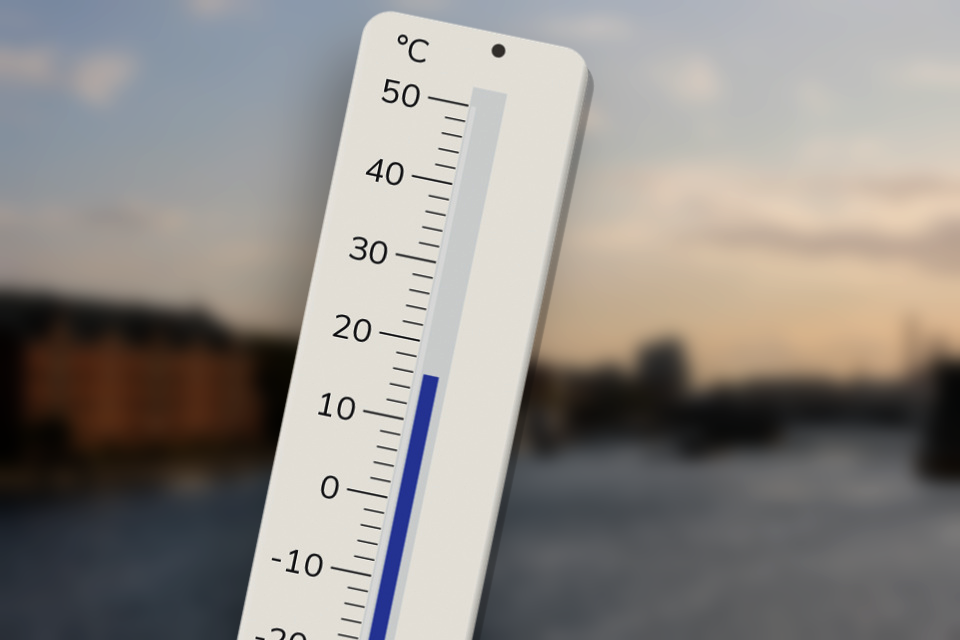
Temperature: 16 °C
